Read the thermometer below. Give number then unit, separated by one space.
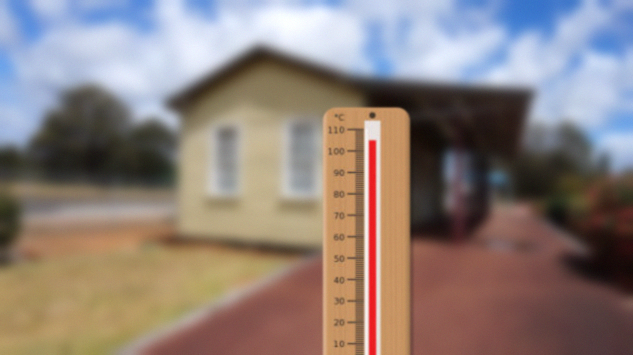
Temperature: 105 °C
